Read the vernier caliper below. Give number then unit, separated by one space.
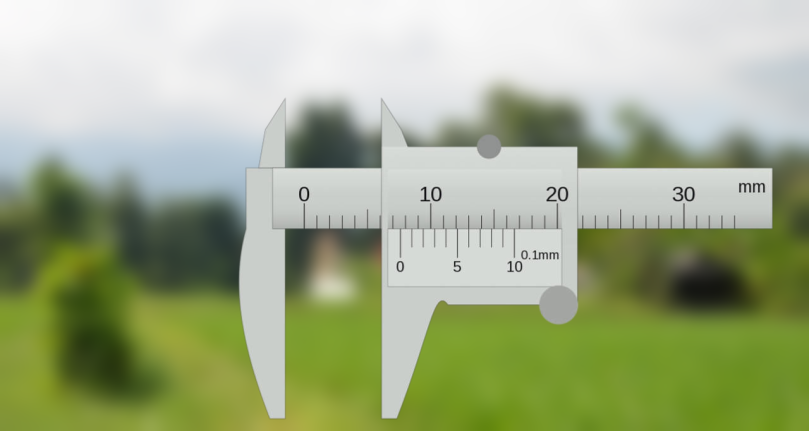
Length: 7.6 mm
